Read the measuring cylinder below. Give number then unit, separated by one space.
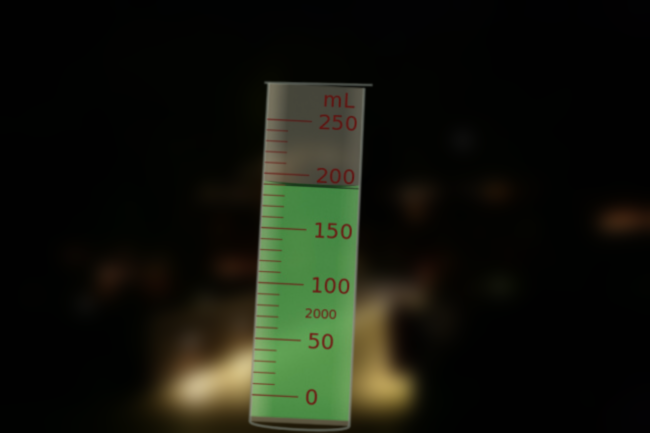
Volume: 190 mL
